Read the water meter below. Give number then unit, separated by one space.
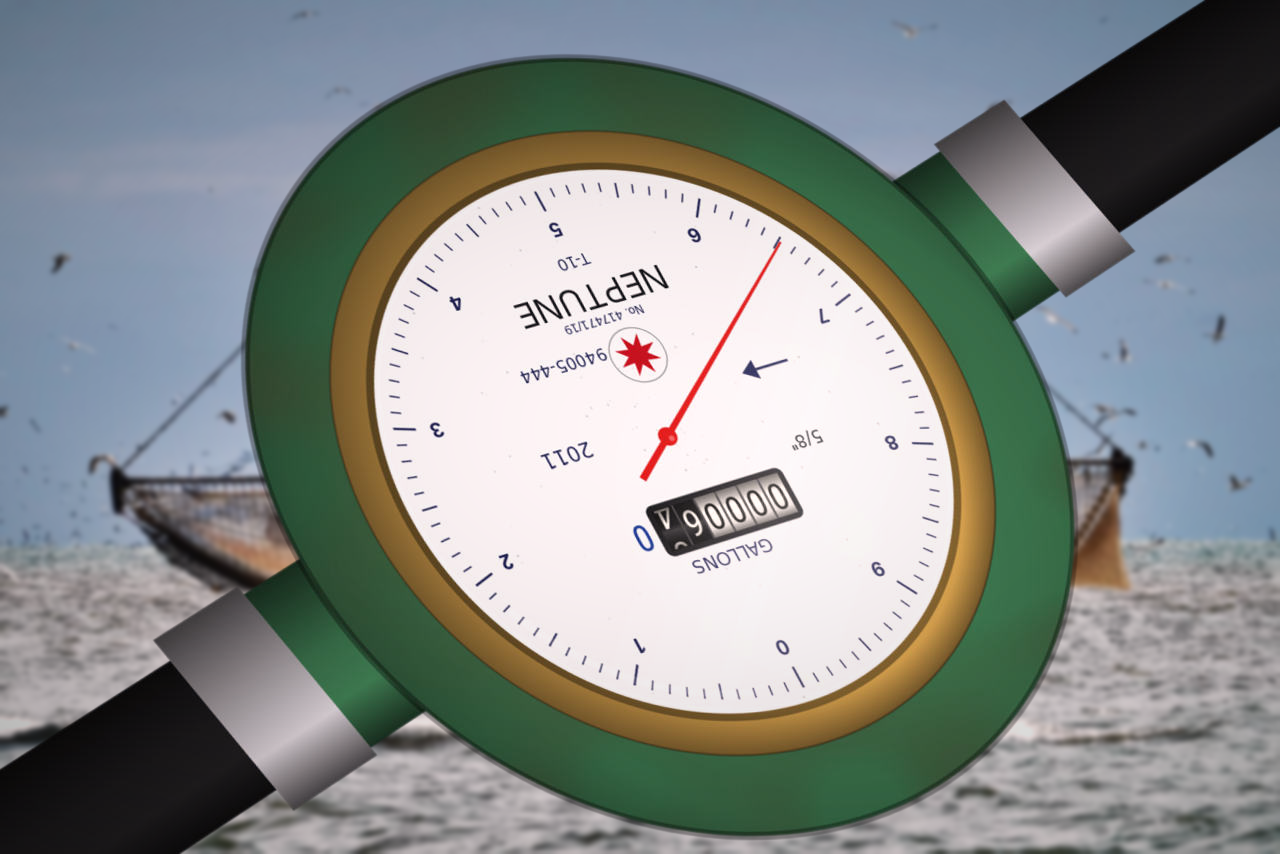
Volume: 636.5 gal
